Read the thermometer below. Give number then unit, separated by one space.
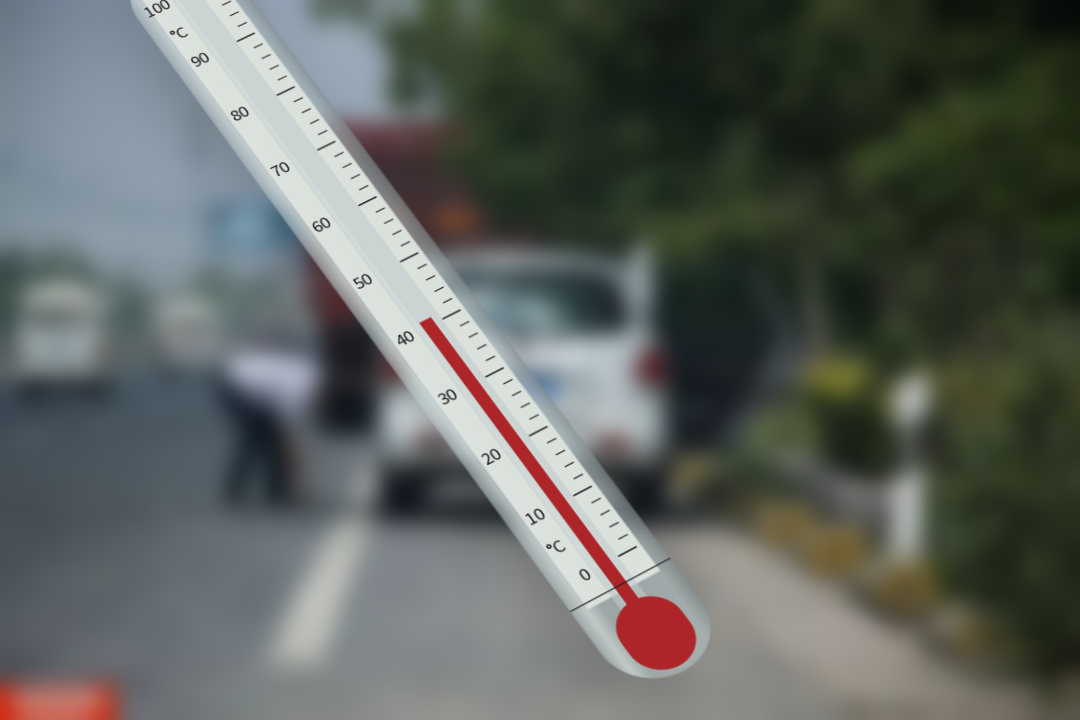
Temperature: 41 °C
